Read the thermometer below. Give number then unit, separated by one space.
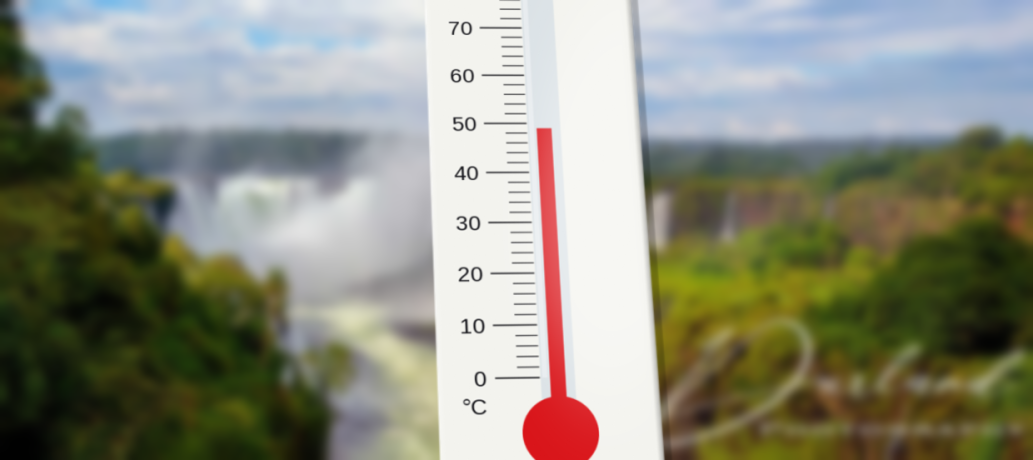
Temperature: 49 °C
